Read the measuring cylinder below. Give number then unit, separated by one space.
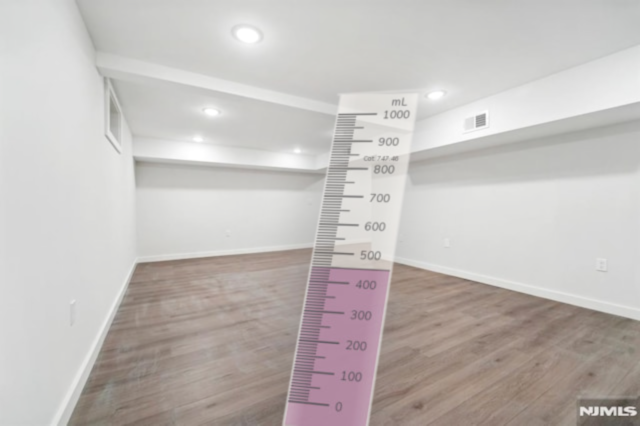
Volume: 450 mL
